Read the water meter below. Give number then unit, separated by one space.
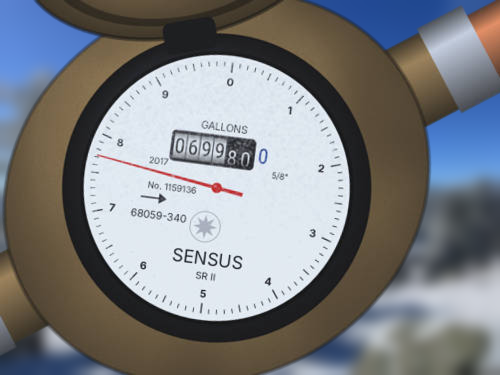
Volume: 699797.7 gal
